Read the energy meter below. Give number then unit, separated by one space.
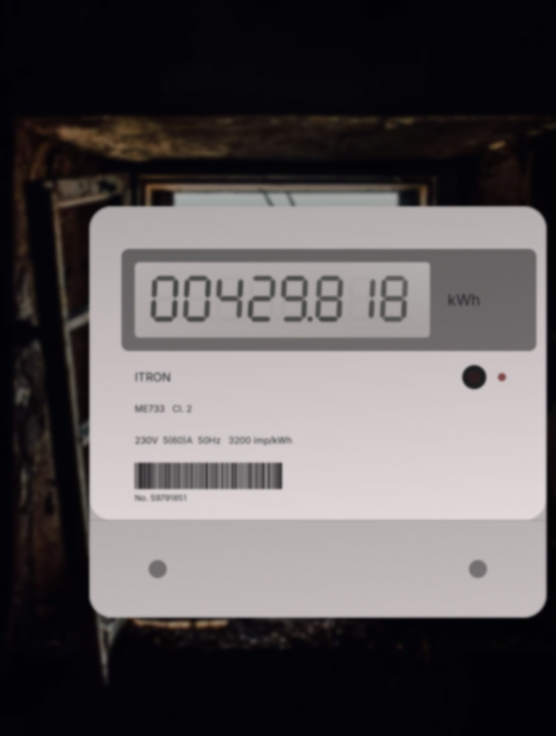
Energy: 429.818 kWh
